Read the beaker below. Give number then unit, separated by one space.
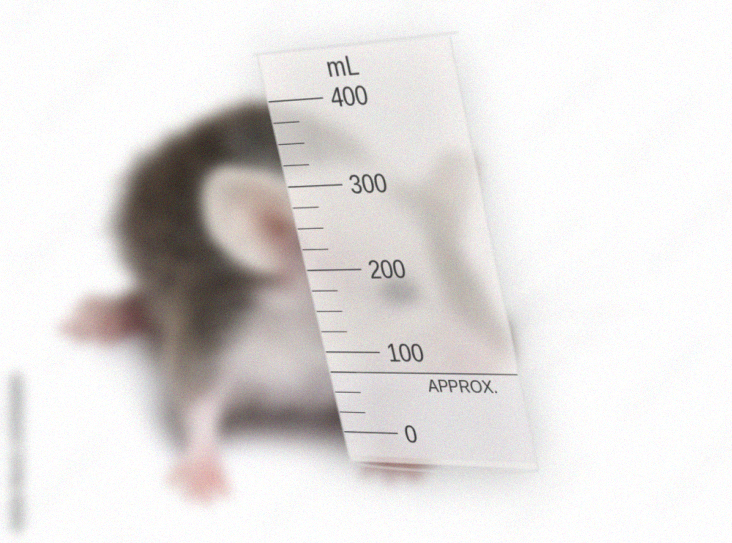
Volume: 75 mL
